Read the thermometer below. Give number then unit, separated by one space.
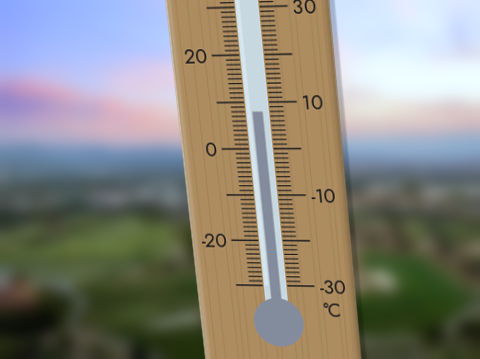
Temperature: 8 °C
